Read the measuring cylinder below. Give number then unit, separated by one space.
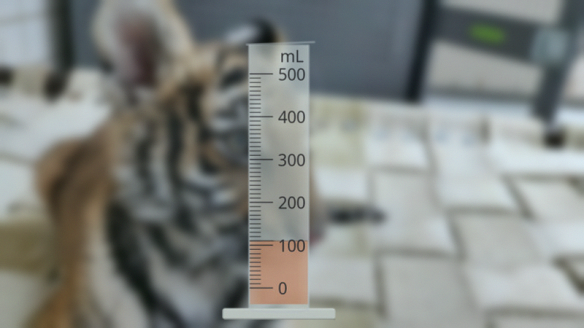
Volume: 110 mL
